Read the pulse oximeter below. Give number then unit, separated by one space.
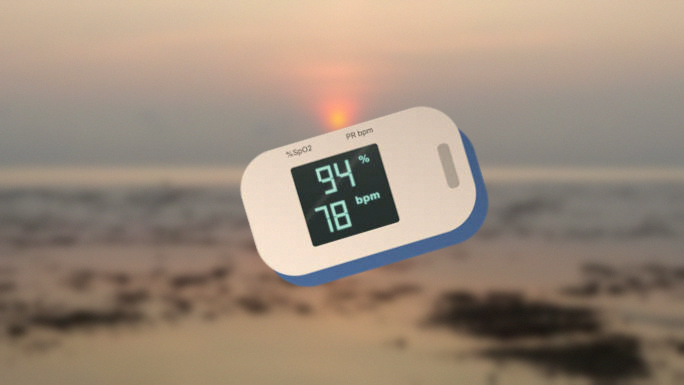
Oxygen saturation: 94 %
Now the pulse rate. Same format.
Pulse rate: 78 bpm
